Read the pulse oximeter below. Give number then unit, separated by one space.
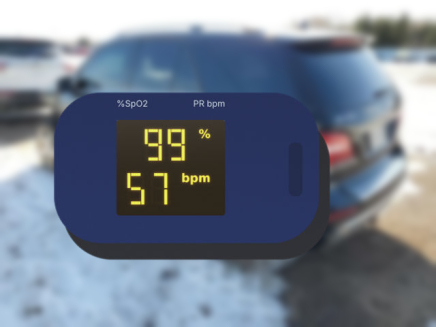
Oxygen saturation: 99 %
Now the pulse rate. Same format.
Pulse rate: 57 bpm
